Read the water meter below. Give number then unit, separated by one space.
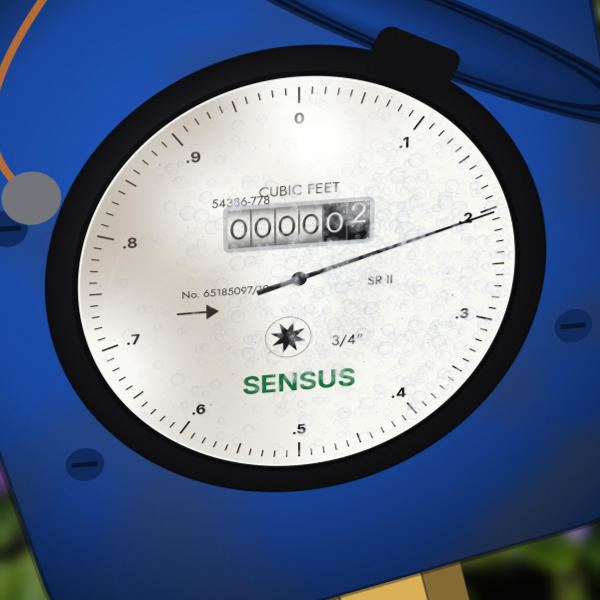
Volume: 2.20 ft³
